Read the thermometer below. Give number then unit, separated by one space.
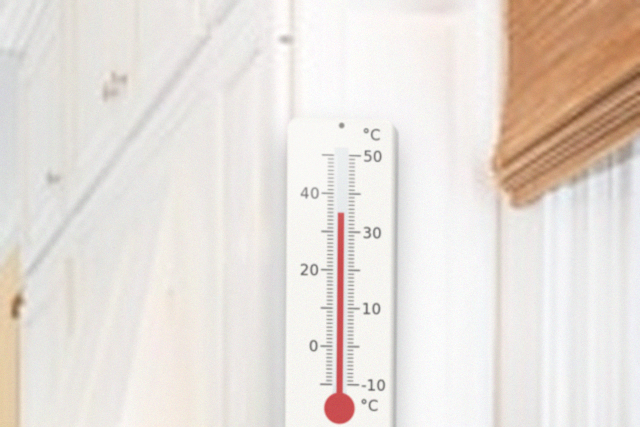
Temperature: 35 °C
